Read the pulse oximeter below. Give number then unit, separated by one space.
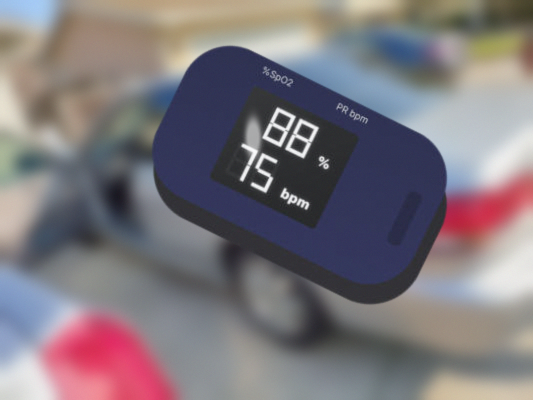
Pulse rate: 75 bpm
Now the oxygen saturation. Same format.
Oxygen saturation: 88 %
